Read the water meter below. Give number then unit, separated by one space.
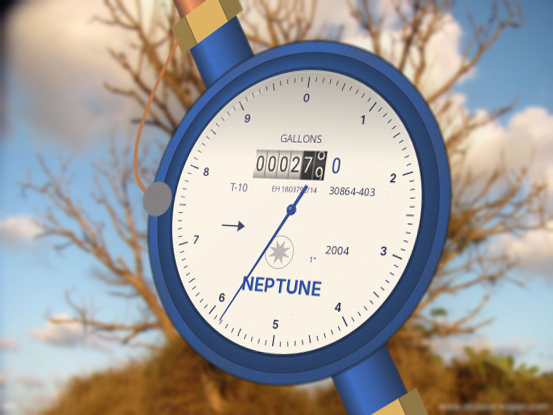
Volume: 2785.8 gal
